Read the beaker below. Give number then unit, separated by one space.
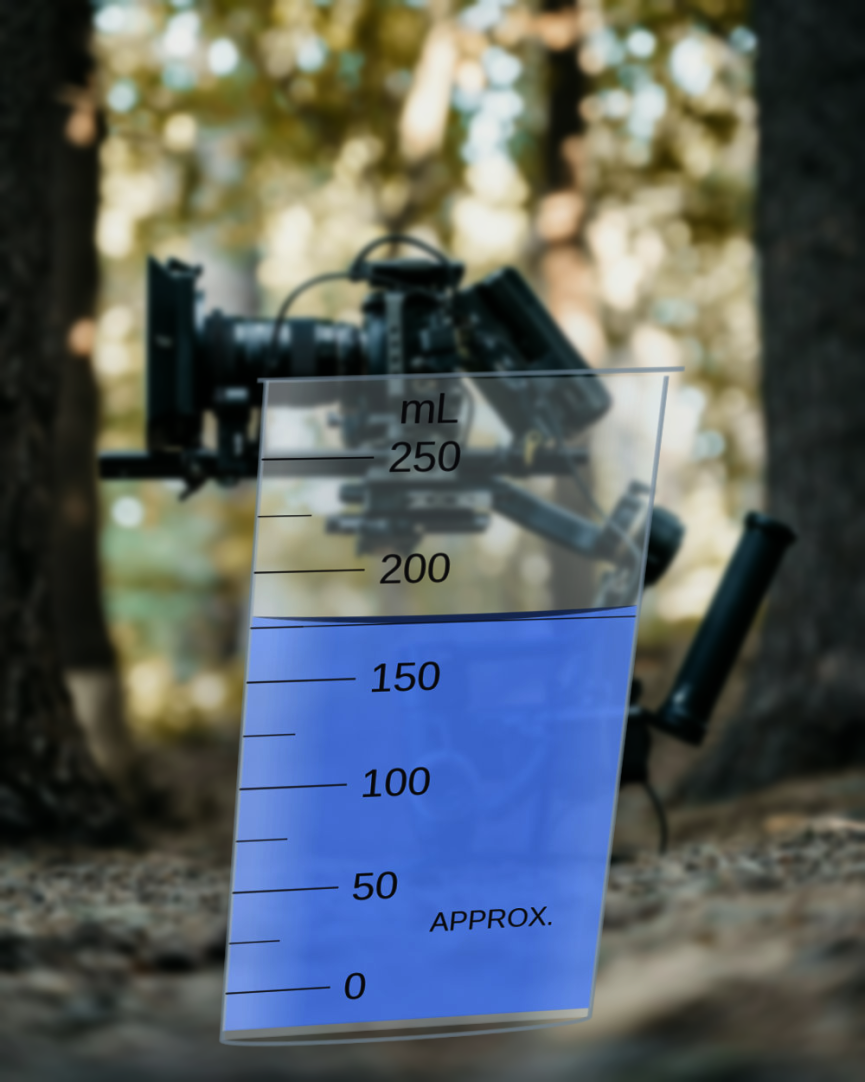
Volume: 175 mL
